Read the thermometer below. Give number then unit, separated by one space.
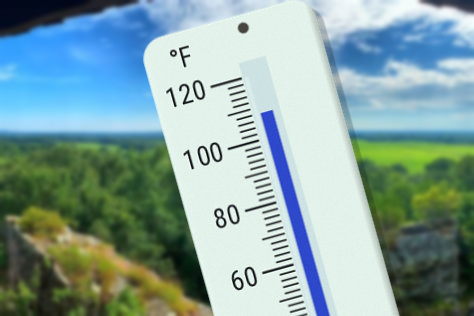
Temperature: 108 °F
